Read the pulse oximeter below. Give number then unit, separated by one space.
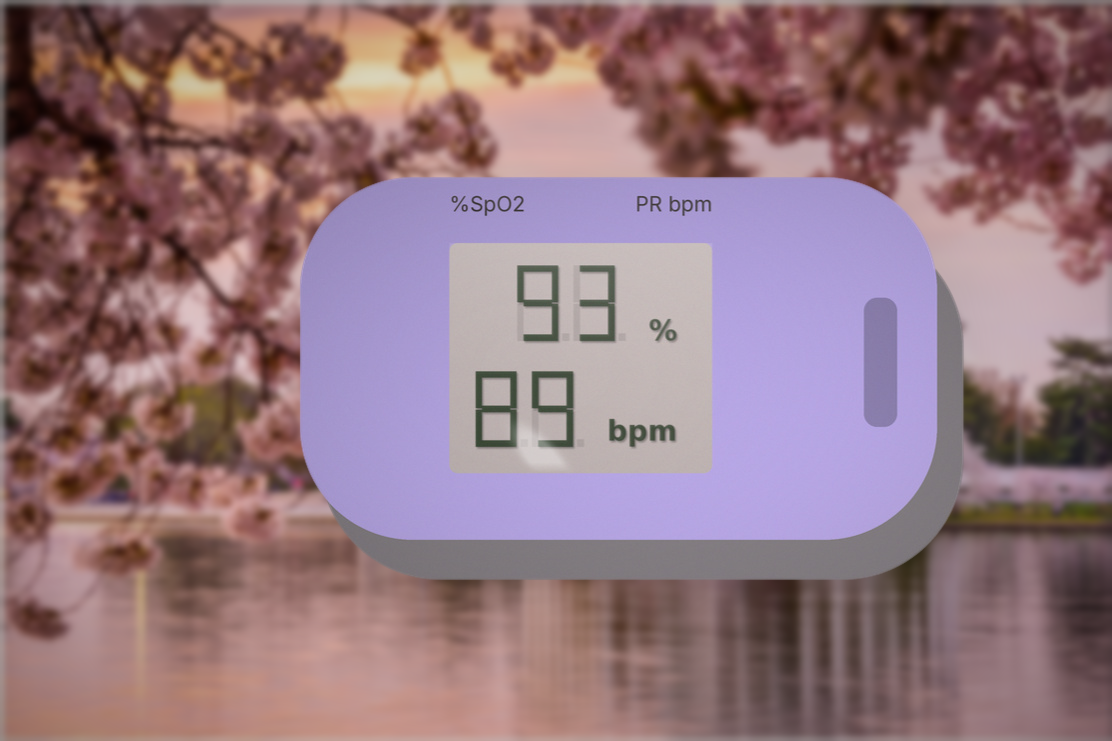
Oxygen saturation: 93 %
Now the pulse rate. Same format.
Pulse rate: 89 bpm
